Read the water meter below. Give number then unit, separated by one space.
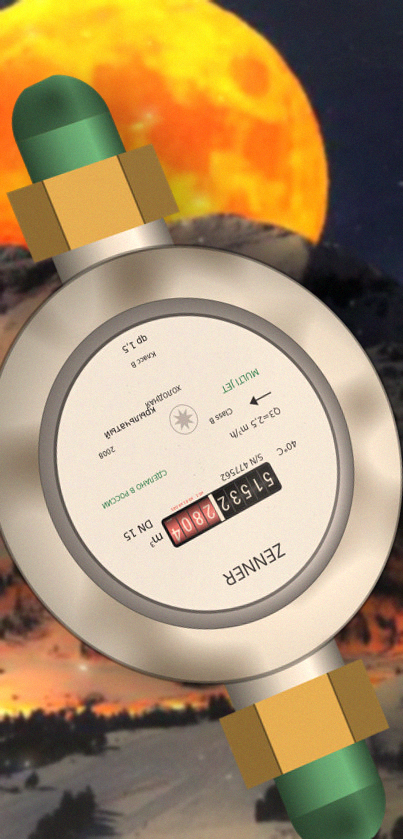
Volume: 51532.2804 m³
